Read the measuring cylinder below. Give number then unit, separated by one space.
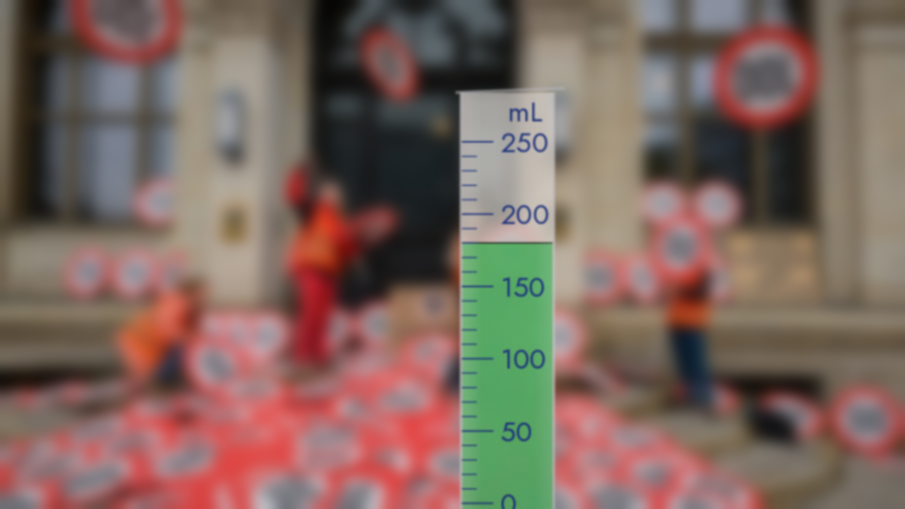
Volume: 180 mL
